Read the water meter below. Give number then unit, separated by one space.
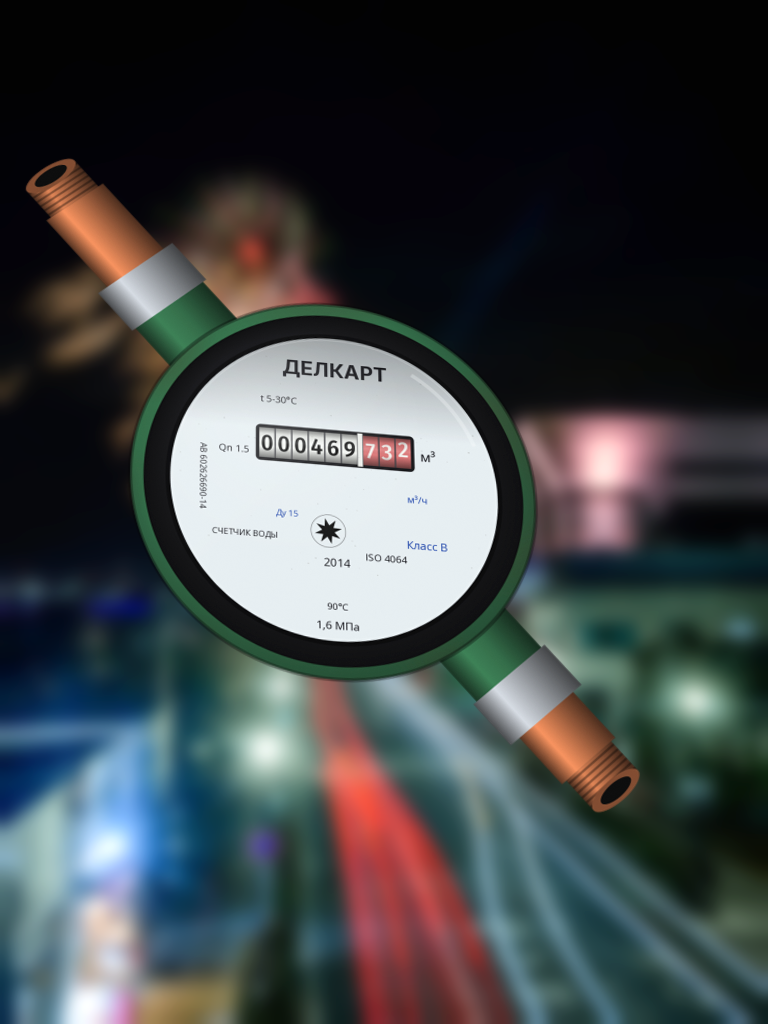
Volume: 469.732 m³
